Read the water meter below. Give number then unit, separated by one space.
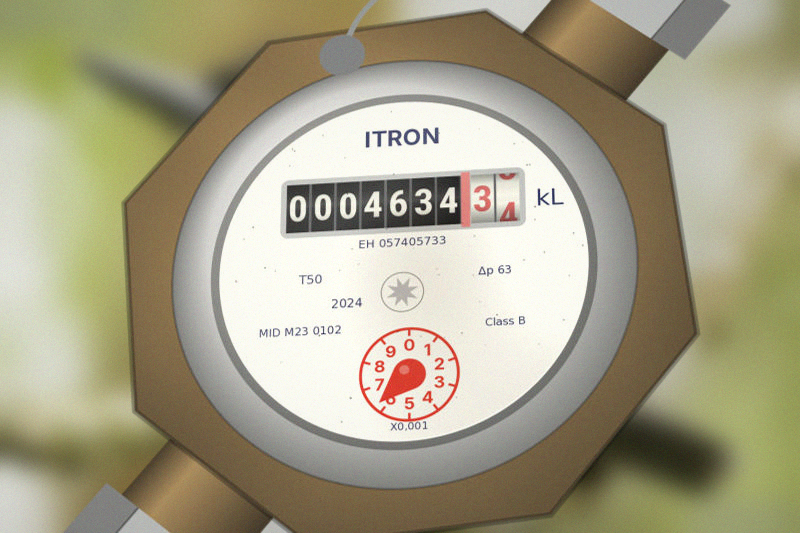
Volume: 4634.336 kL
